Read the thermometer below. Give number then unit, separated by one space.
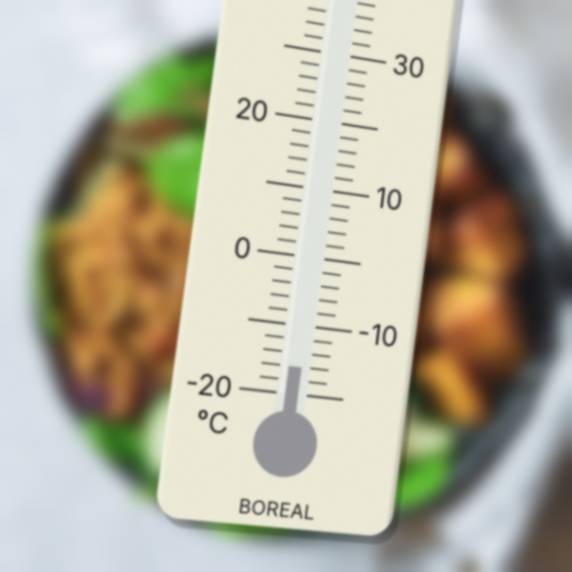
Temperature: -16 °C
